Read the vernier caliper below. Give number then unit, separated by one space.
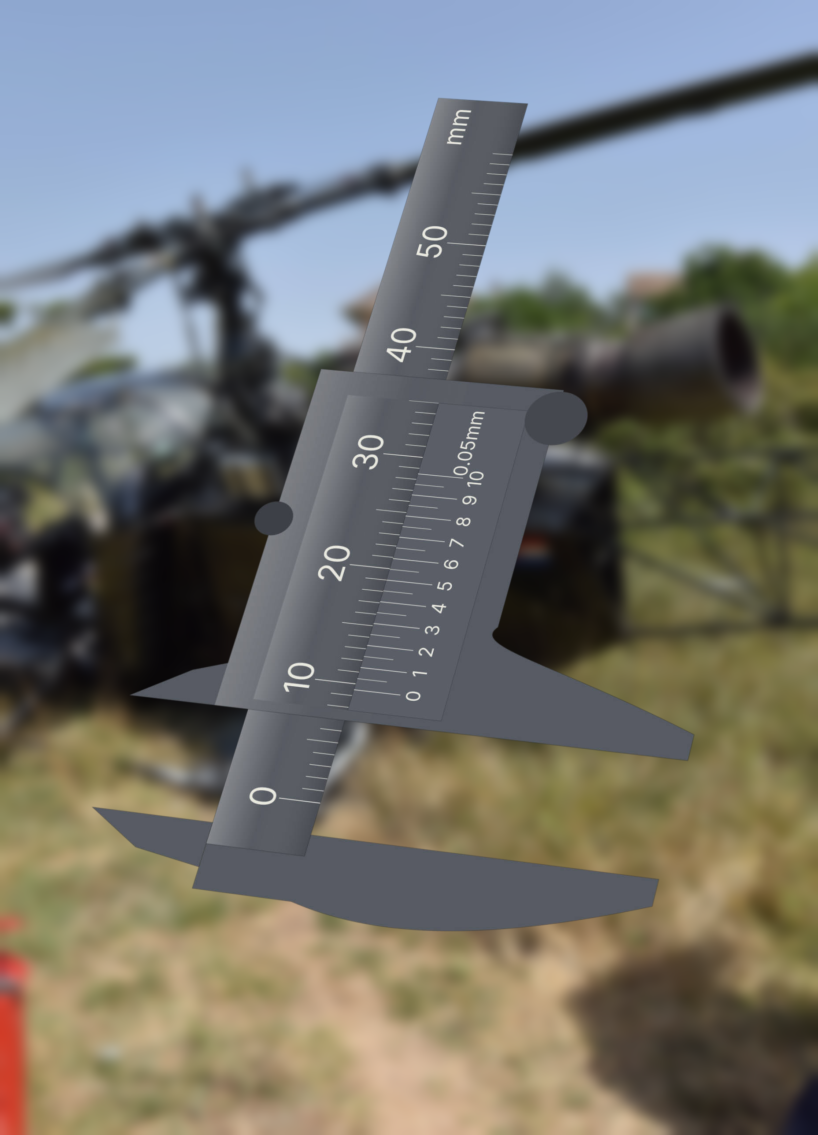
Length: 9.5 mm
